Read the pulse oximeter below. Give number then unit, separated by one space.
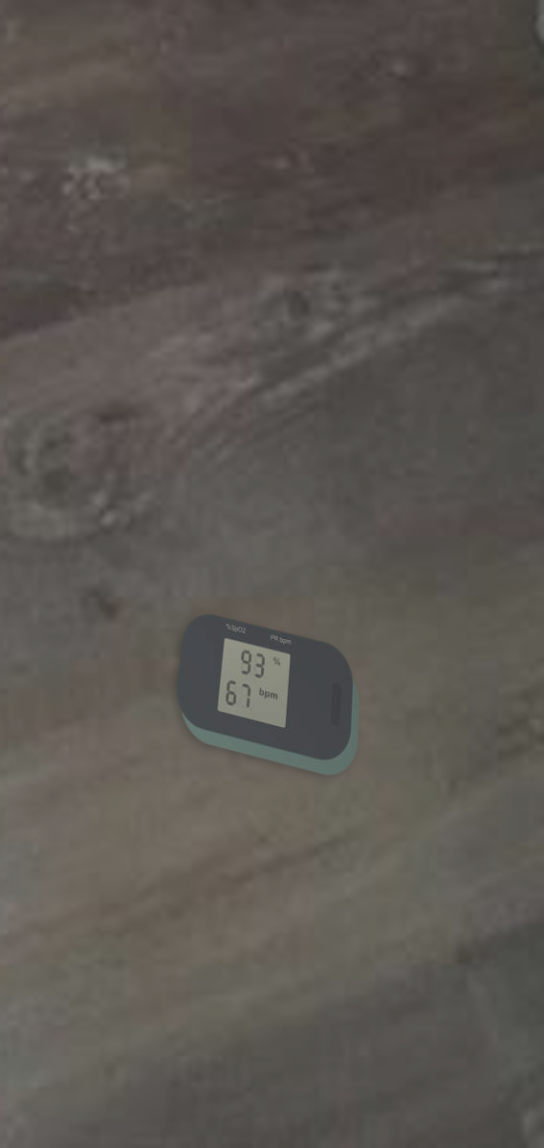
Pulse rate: 67 bpm
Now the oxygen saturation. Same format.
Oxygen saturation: 93 %
